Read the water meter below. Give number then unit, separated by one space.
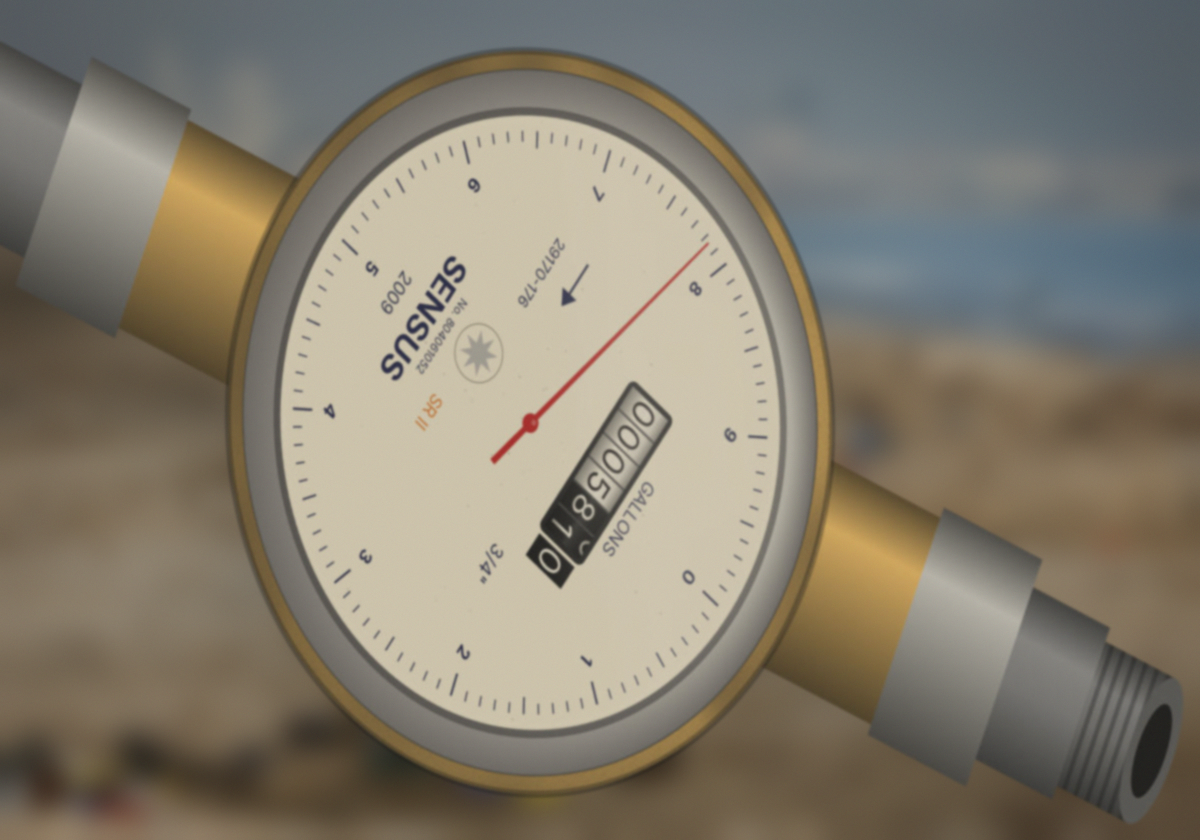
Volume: 5807.8 gal
